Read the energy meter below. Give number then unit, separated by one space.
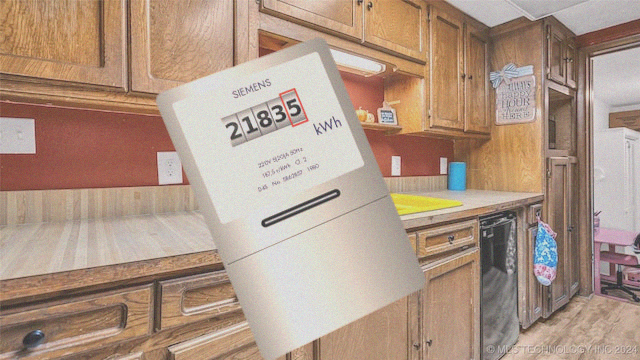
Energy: 2183.5 kWh
